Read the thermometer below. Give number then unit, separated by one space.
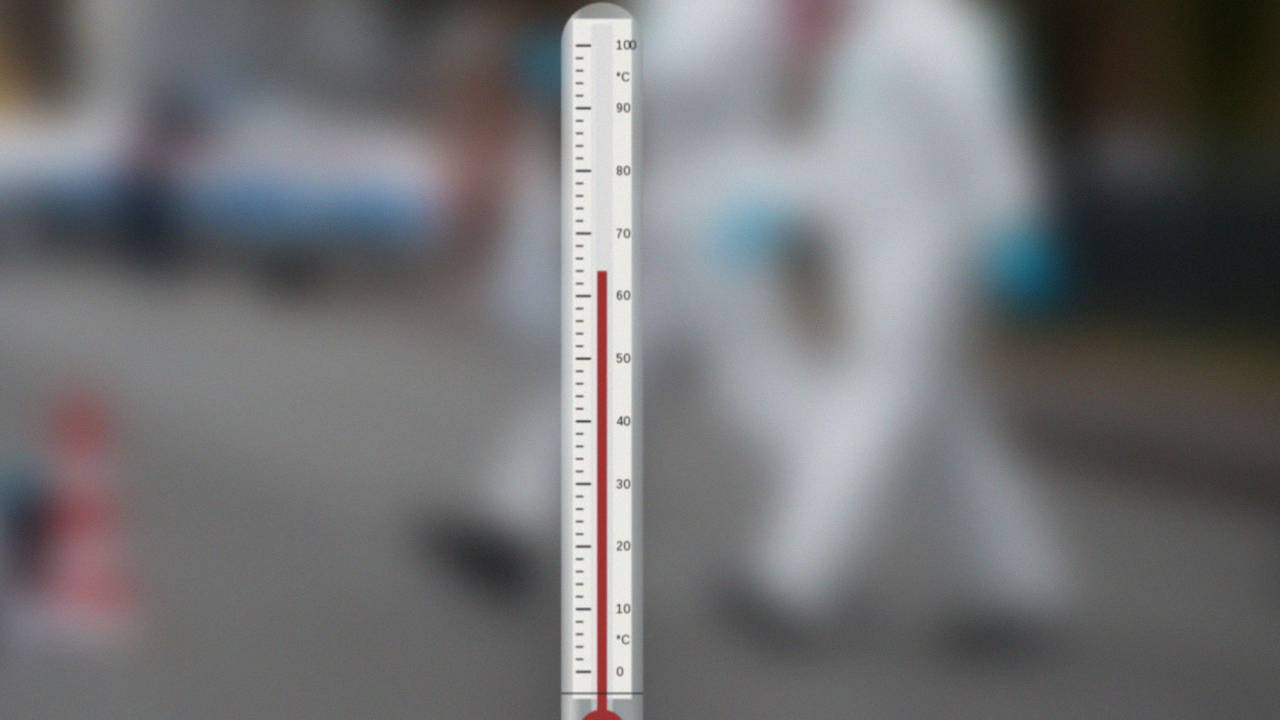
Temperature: 64 °C
